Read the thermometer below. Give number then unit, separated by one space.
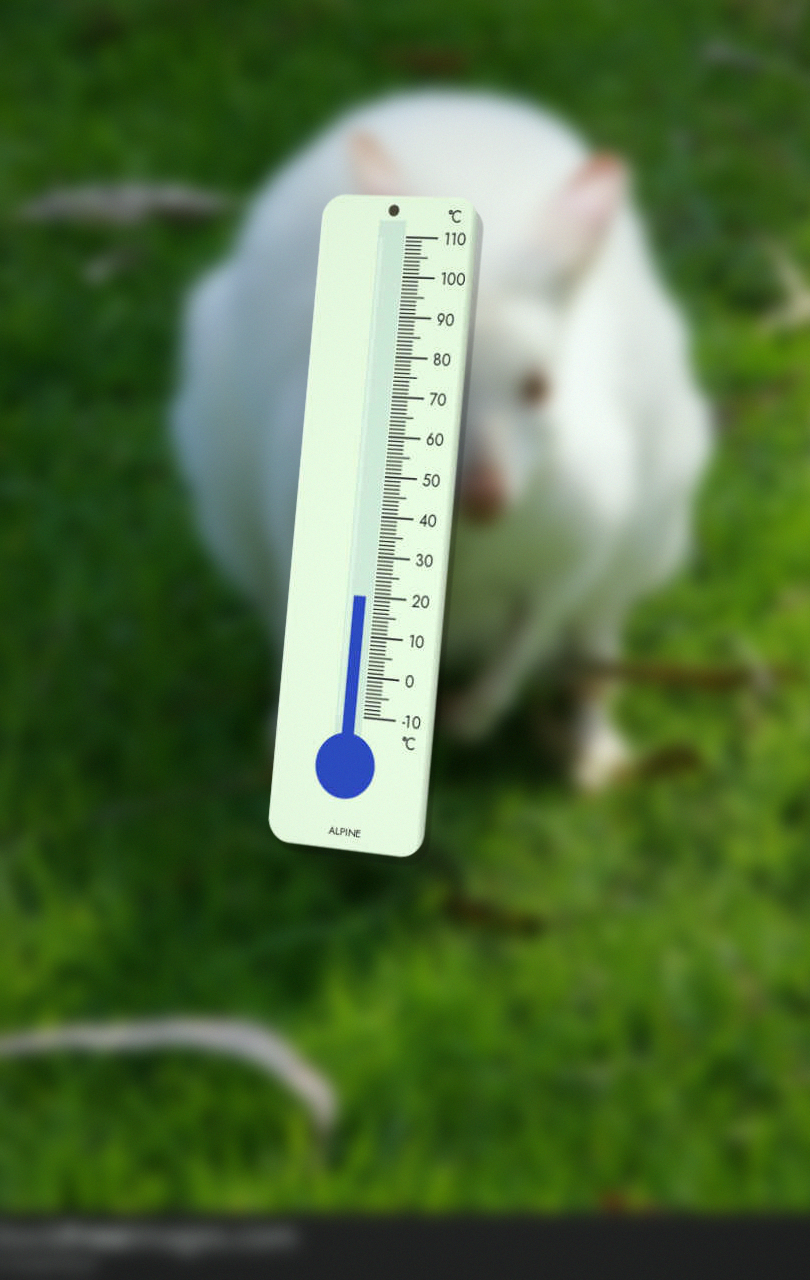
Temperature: 20 °C
